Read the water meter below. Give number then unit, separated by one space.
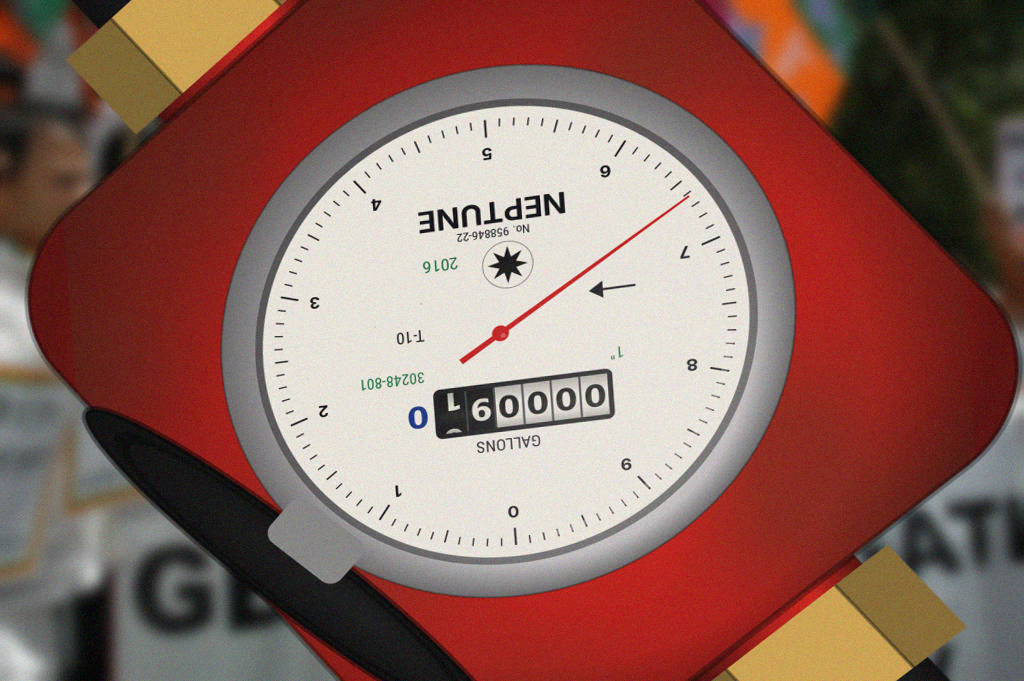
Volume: 906.6 gal
